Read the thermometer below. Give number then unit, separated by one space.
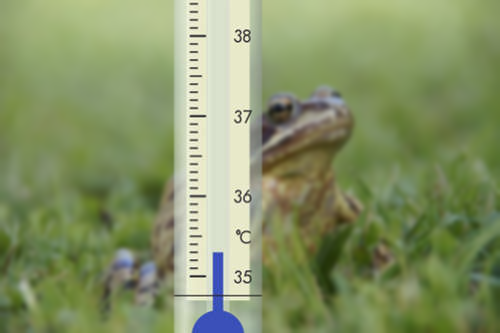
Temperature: 35.3 °C
